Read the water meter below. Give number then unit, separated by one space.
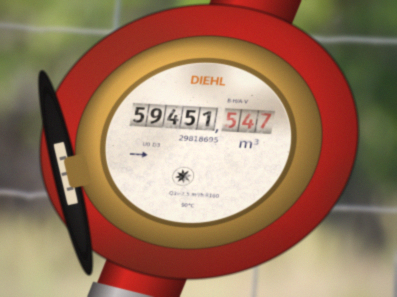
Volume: 59451.547 m³
